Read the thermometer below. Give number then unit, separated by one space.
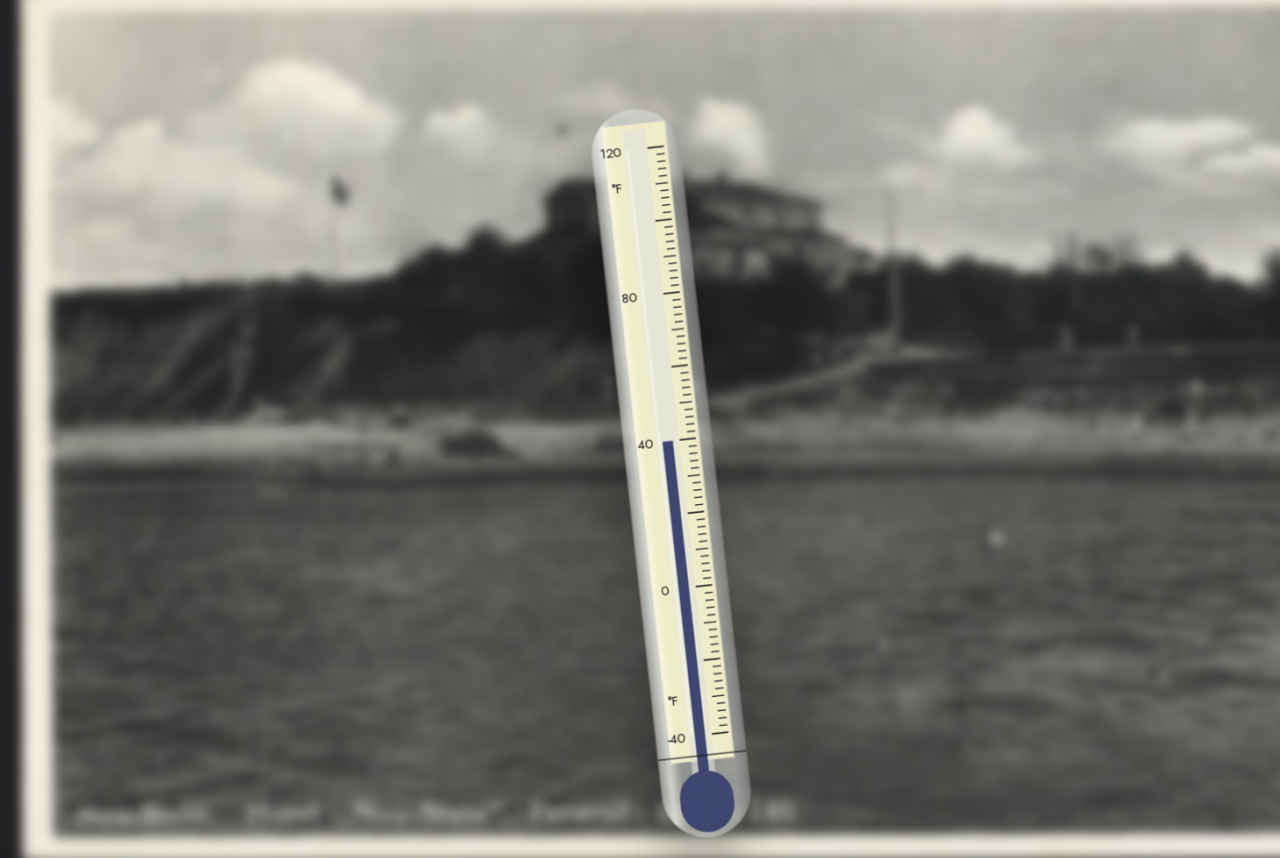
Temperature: 40 °F
